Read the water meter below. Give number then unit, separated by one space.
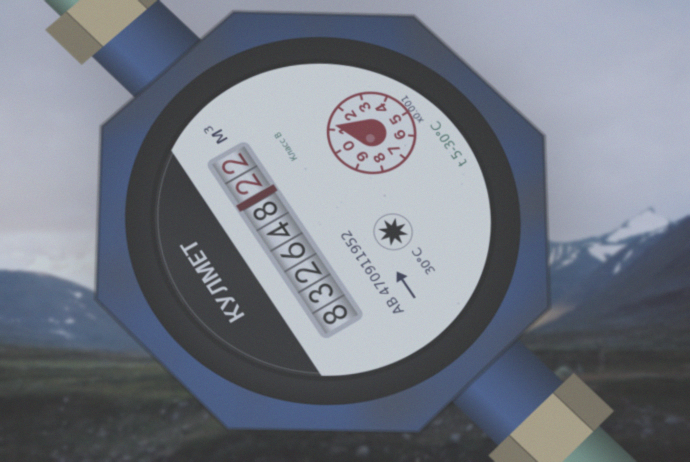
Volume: 832648.221 m³
